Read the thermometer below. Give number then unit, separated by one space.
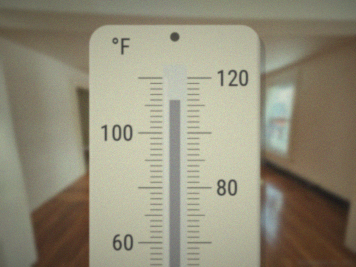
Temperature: 112 °F
